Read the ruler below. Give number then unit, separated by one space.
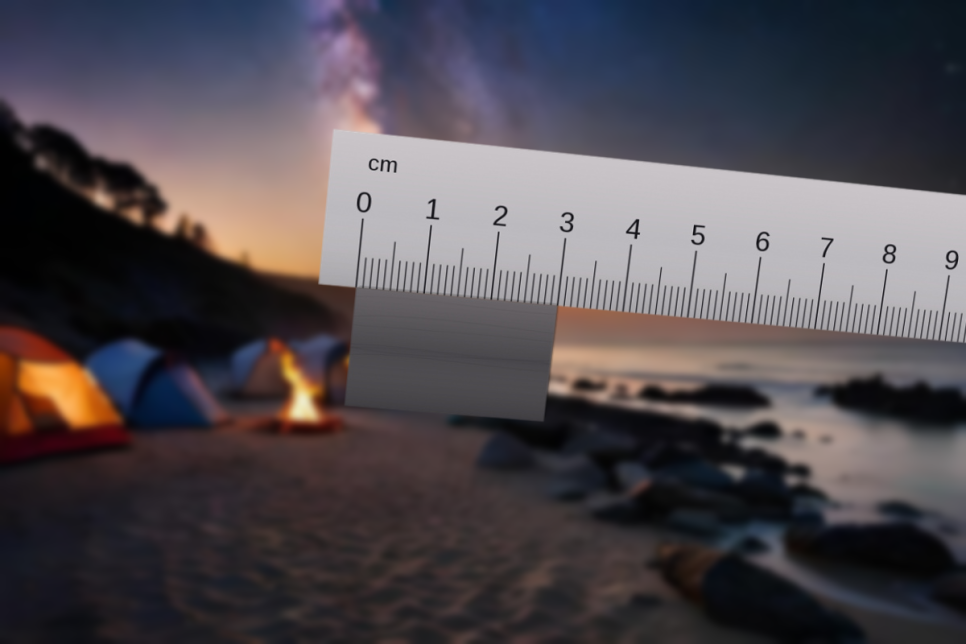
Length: 3 cm
